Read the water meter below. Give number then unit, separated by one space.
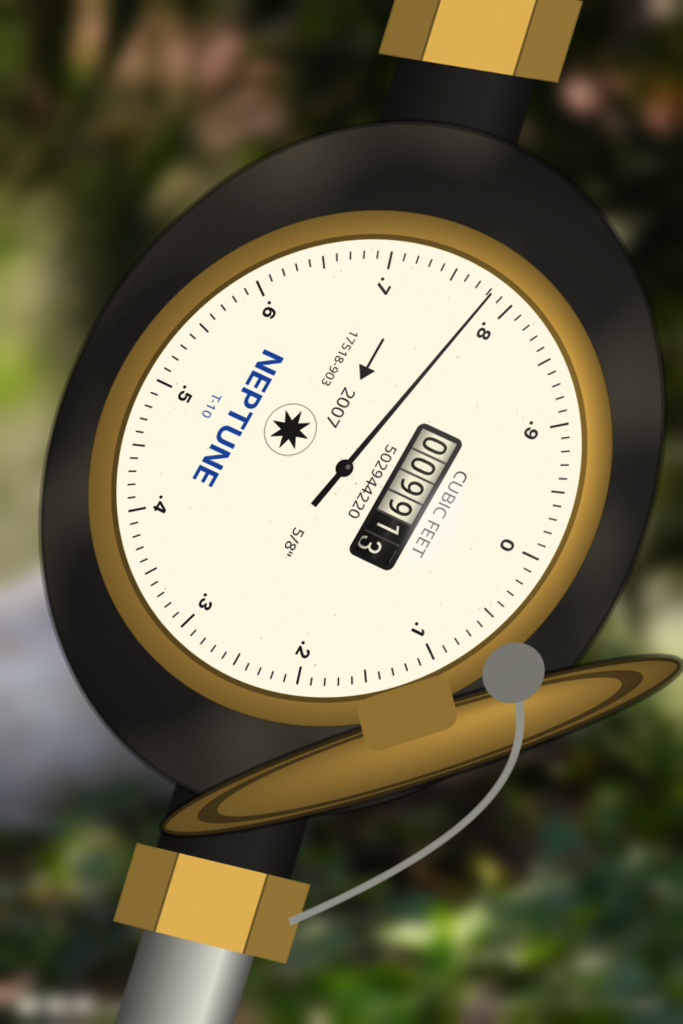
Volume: 9912.78 ft³
